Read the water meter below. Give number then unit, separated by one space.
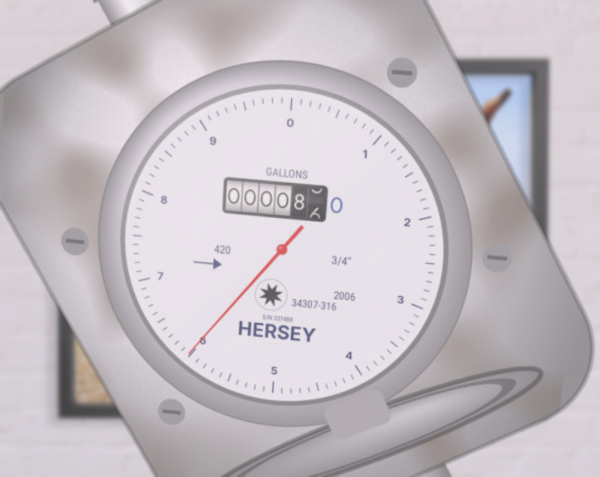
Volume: 856.0 gal
